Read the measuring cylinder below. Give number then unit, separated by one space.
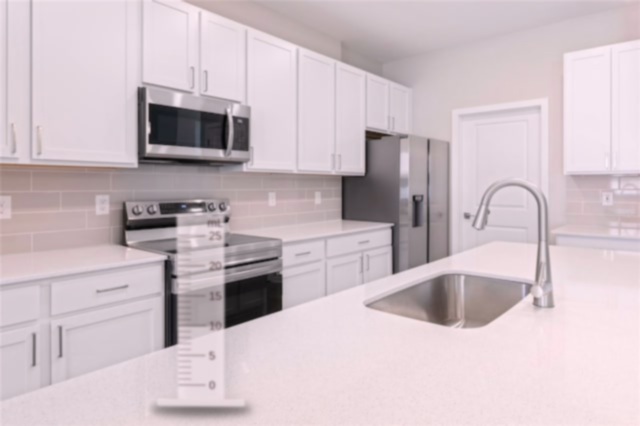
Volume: 10 mL
